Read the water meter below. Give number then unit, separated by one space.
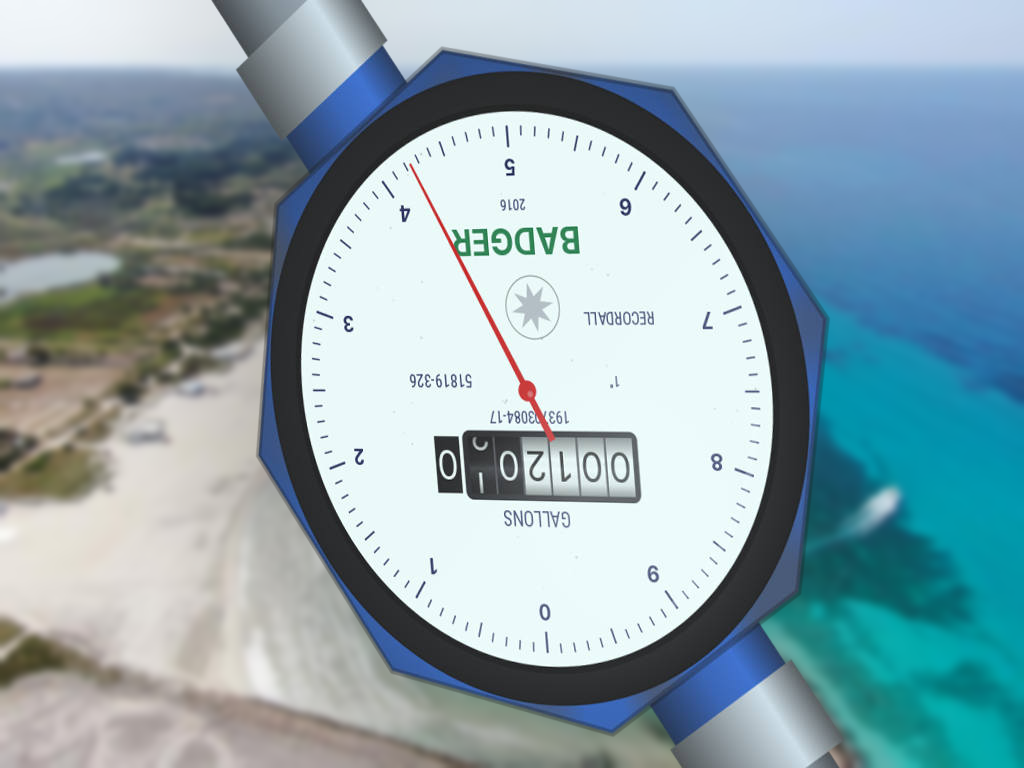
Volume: 12014.2 gal
